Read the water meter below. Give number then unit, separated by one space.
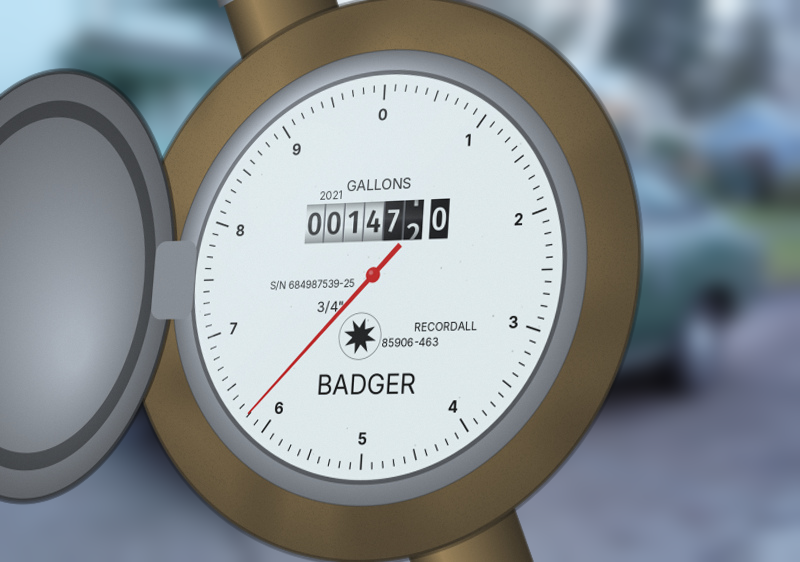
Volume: 14716.2 gal
